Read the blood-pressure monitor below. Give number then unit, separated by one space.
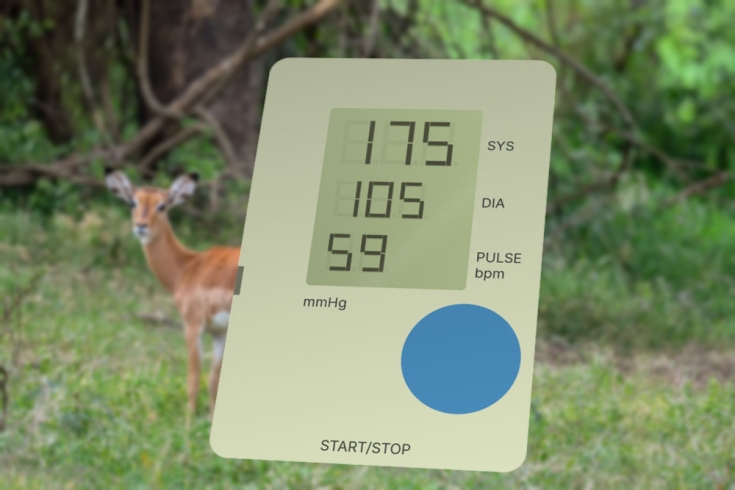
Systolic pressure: 175 mmHg
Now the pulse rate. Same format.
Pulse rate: 59 bpm
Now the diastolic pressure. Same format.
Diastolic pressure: 105 mmHg
